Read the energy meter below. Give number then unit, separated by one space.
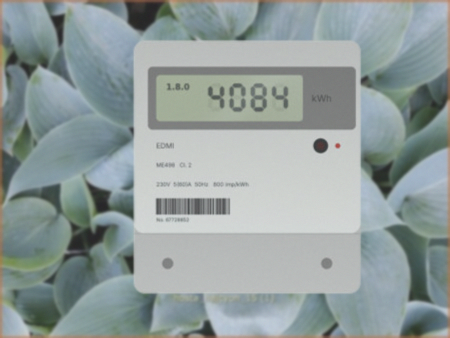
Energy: 4084 kWh
